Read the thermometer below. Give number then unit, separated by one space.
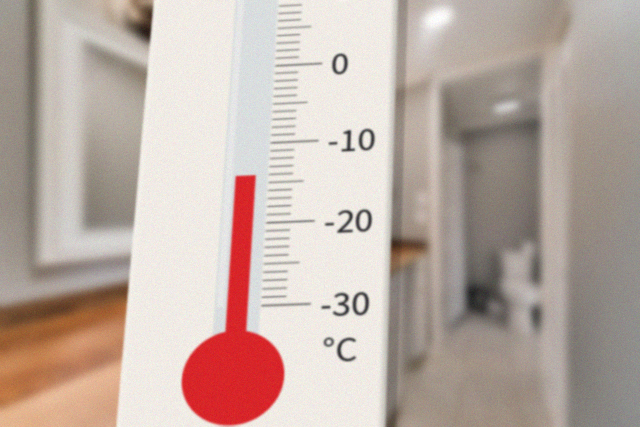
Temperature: -14 °C
